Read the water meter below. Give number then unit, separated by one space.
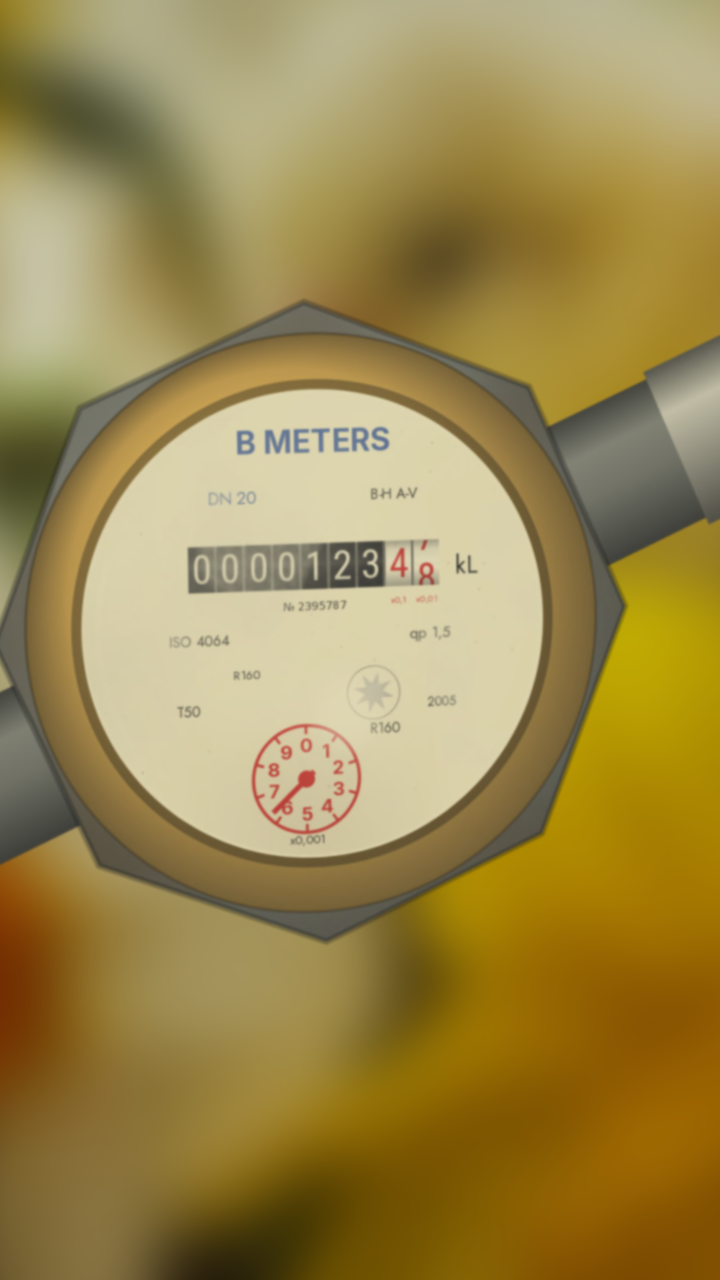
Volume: 123.476 kL
